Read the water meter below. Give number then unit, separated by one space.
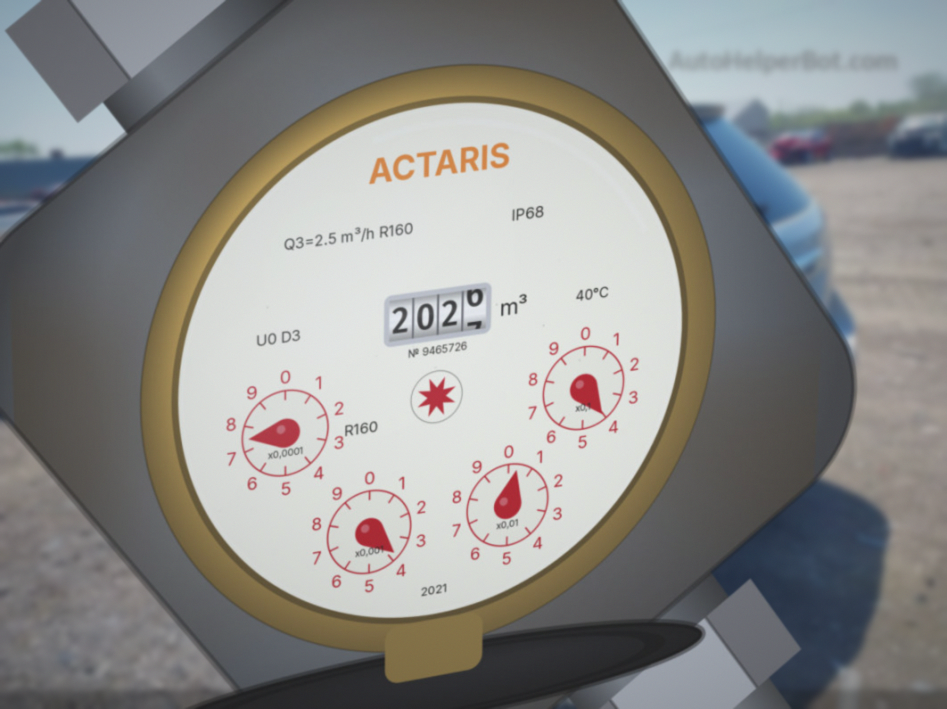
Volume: 2026.4037 m³
